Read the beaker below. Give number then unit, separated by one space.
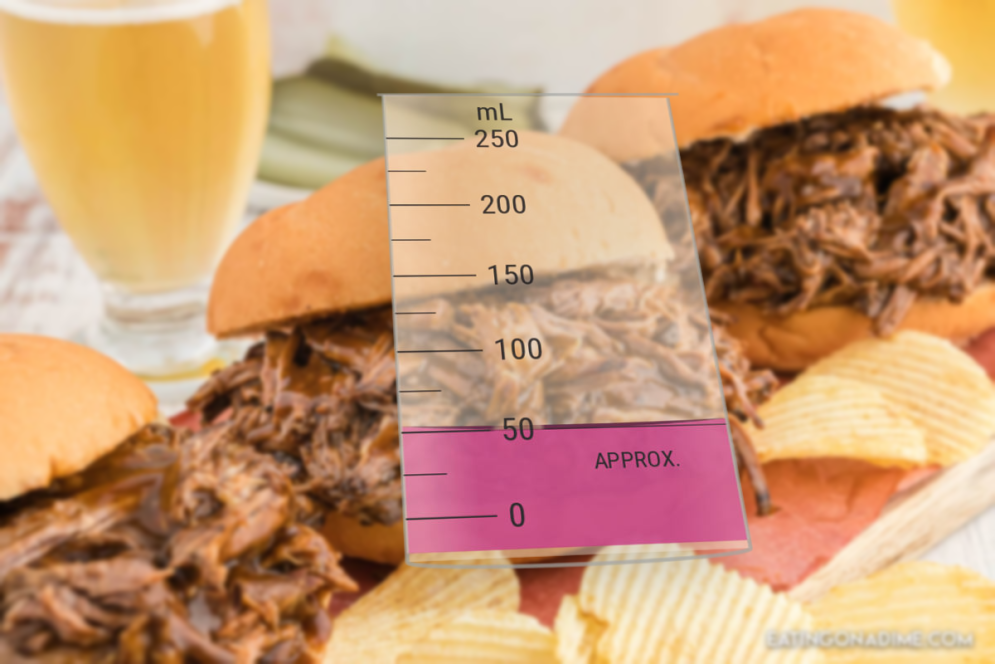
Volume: 50 mL
